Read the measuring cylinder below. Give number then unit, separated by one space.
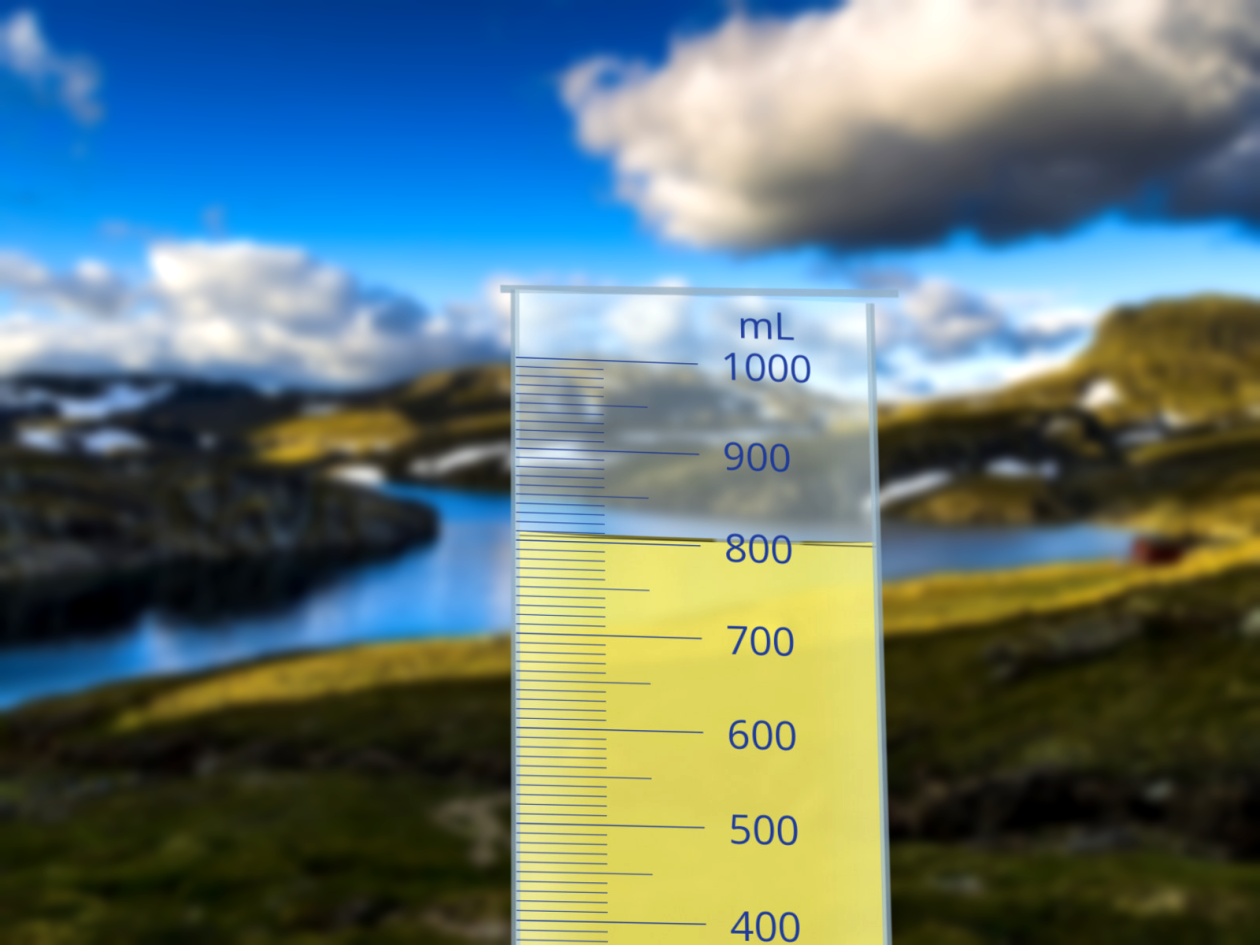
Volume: 805 mL
